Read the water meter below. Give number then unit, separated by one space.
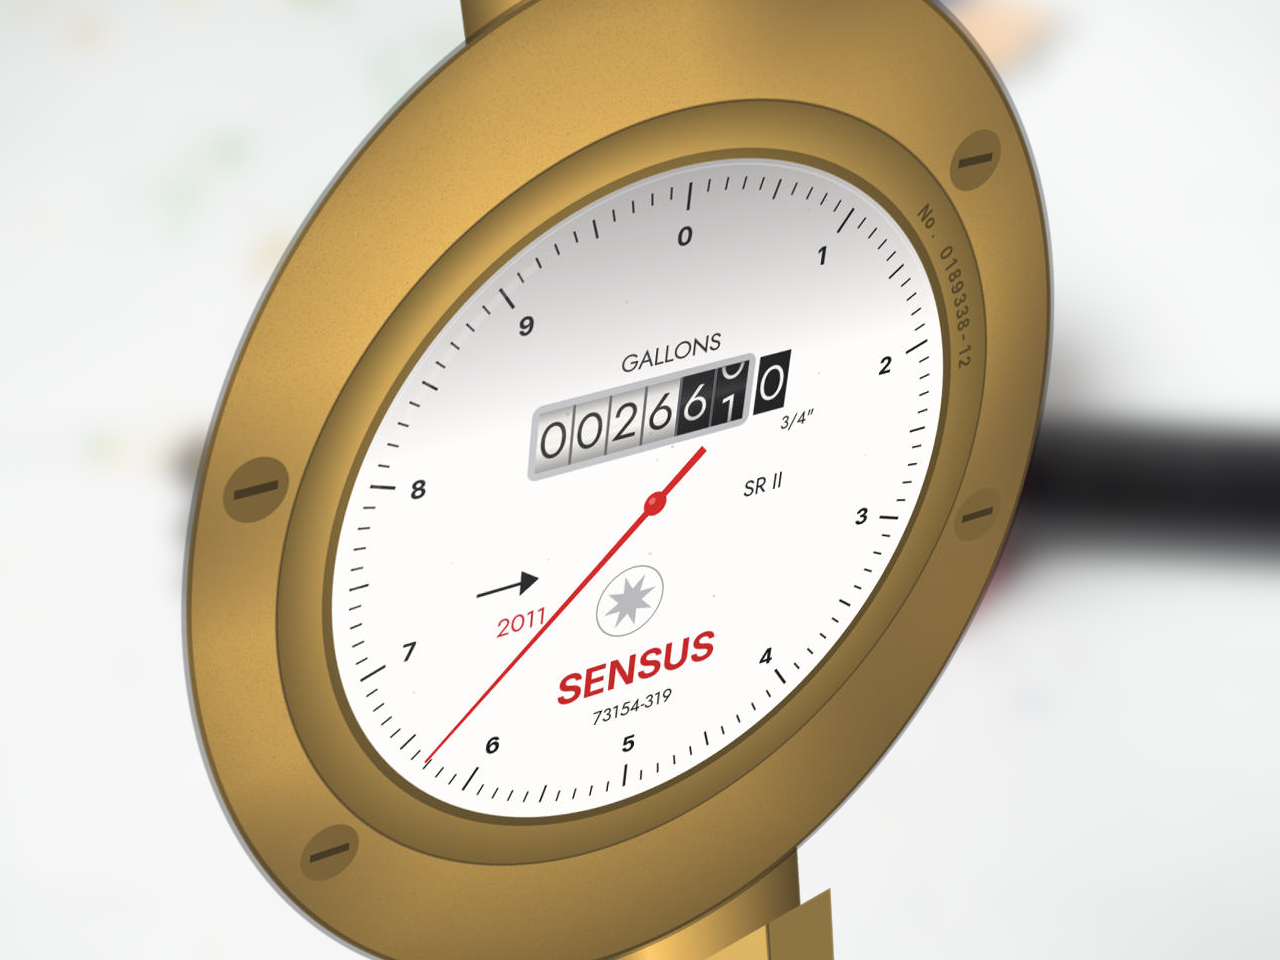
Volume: 26606.3 gal
